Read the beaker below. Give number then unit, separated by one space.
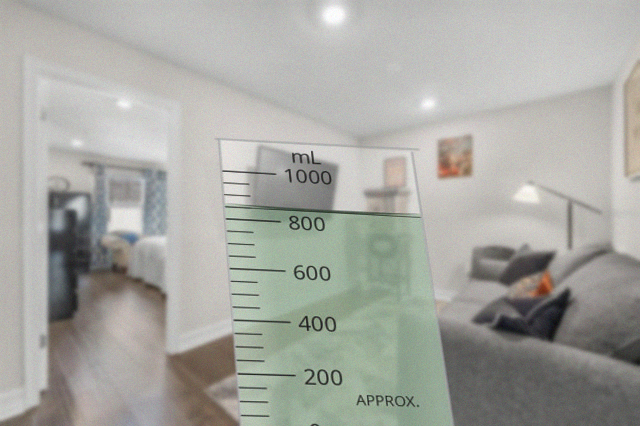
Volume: 850 mL
